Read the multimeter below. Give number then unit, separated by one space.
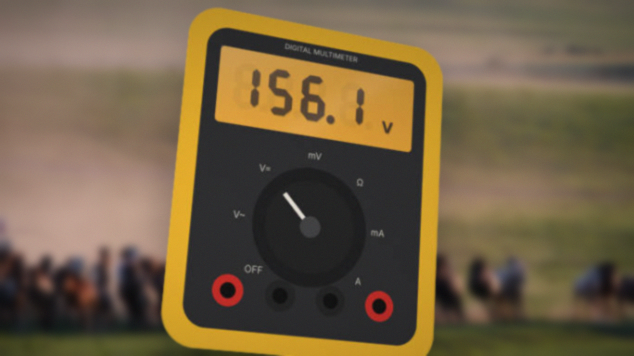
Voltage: 156.1 V
